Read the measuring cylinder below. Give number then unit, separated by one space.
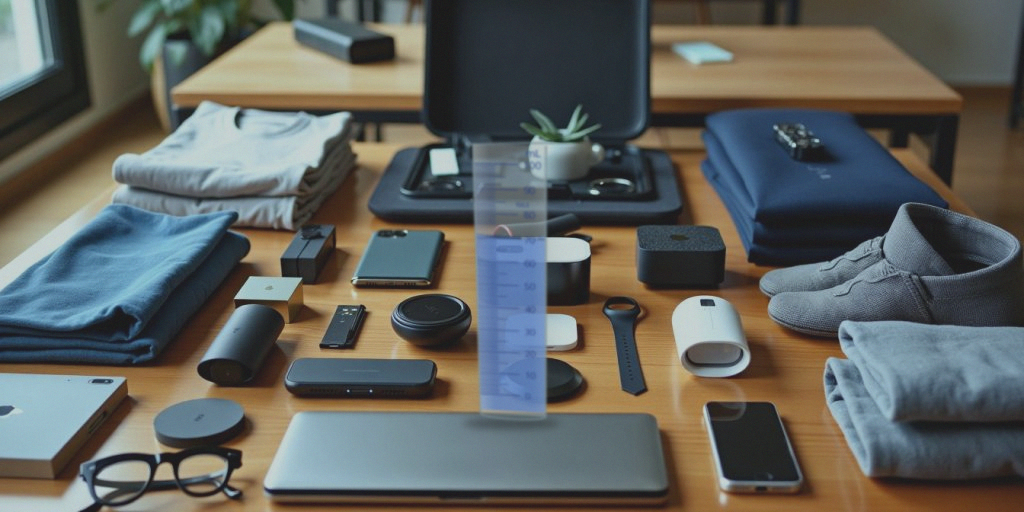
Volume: 70 mL
